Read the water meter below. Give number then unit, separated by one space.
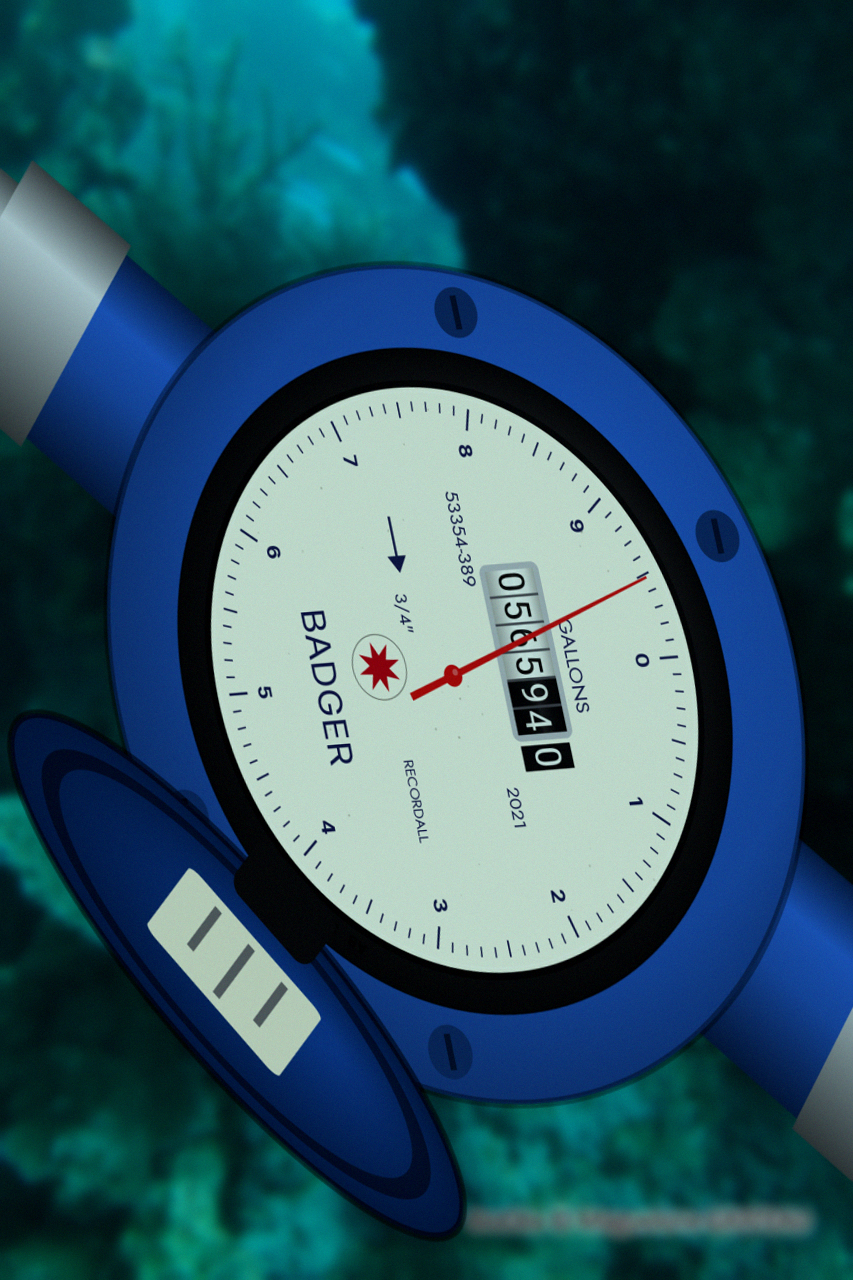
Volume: 565939.5 gal
